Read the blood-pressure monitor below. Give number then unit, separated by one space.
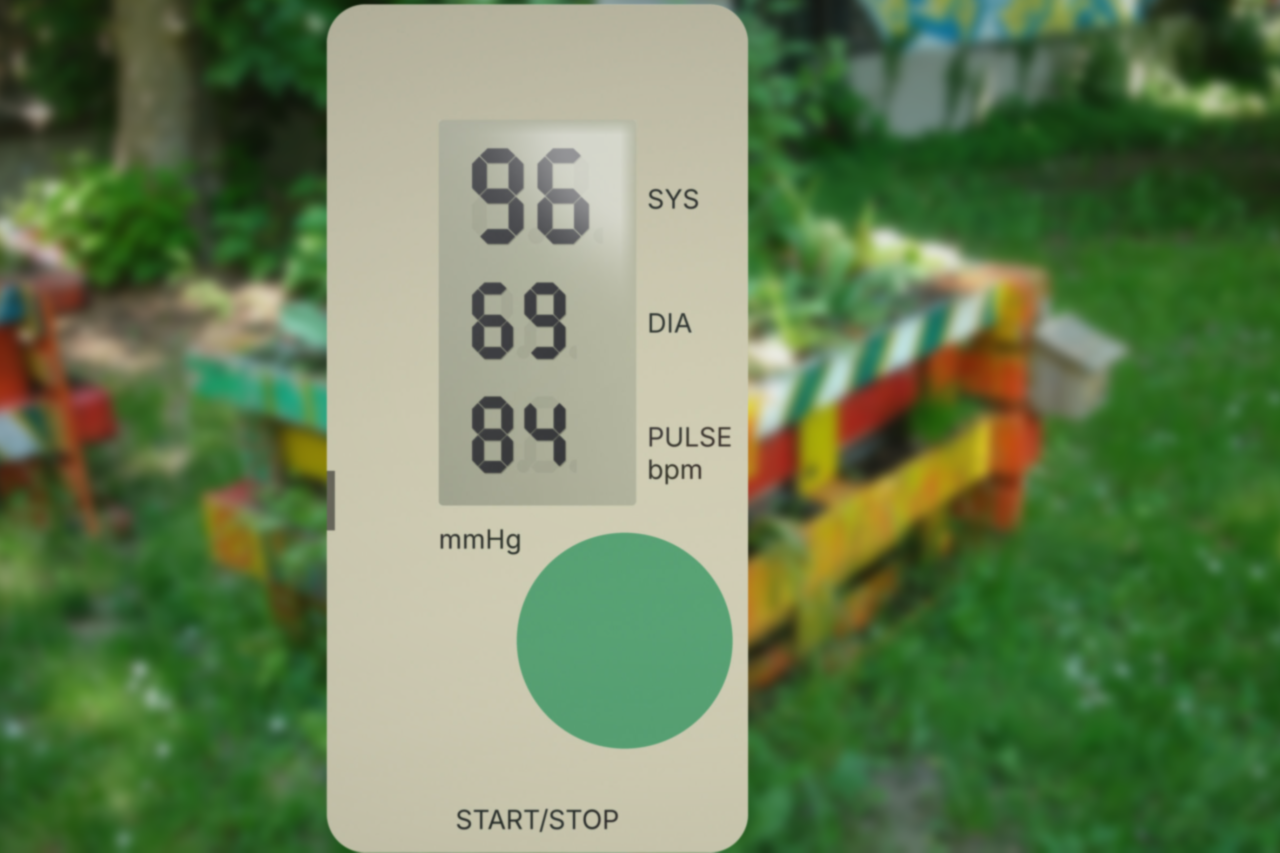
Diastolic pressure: 69 mmHg
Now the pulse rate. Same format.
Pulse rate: 84 bpm
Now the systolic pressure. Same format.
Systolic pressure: 96 mmHg
